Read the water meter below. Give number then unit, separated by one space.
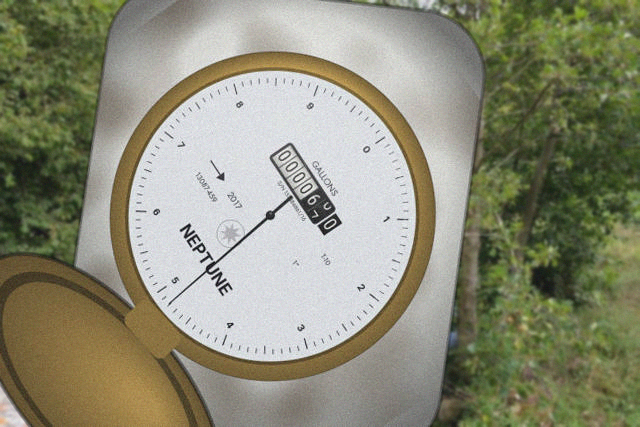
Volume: 664.8 gal
